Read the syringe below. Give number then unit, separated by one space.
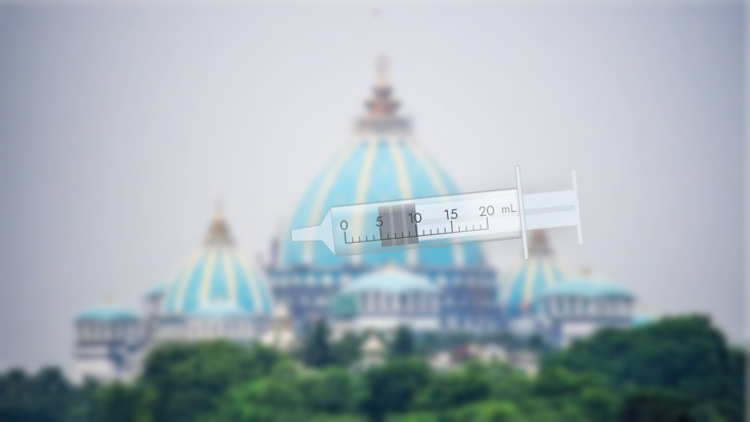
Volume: 5 mL
